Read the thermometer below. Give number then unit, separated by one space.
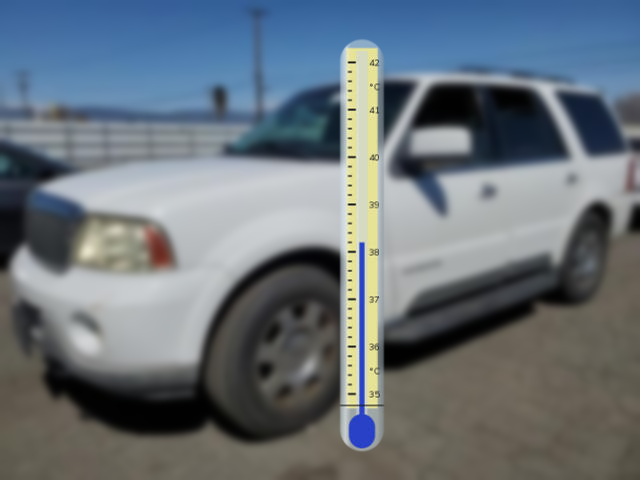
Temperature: 38.2 °C
